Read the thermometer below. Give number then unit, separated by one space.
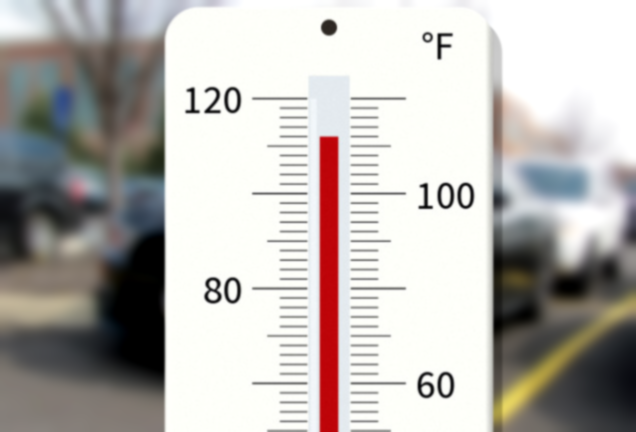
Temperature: 112 °F
